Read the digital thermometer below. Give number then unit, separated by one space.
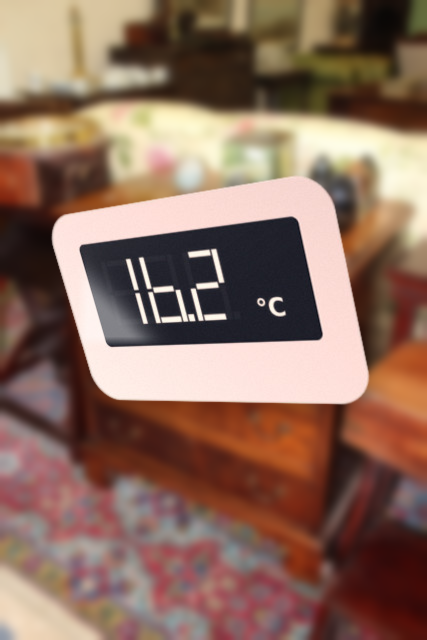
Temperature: 16.2 °C
